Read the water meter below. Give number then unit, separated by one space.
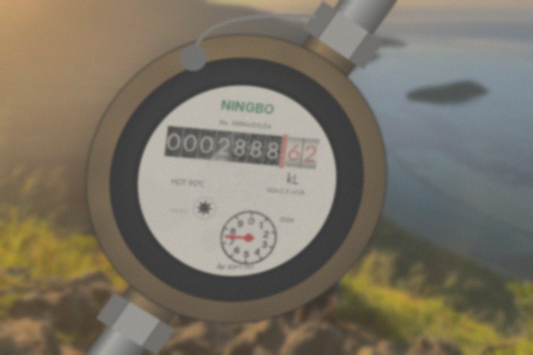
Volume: 2888.627 kL
